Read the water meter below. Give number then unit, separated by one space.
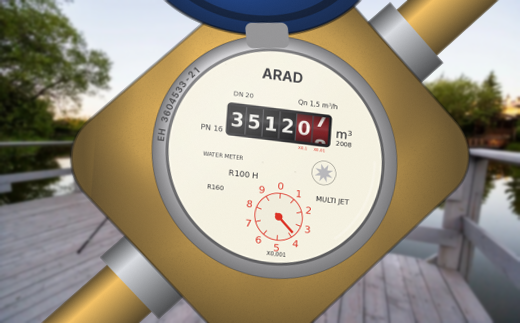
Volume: 3512.073 m³
